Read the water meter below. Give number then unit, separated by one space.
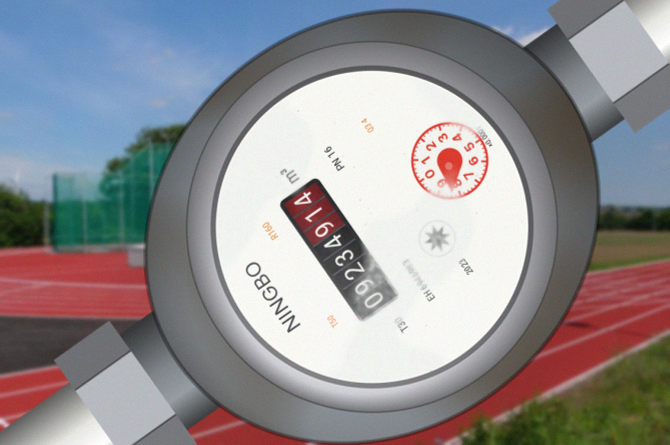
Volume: 9234.9148 m³
